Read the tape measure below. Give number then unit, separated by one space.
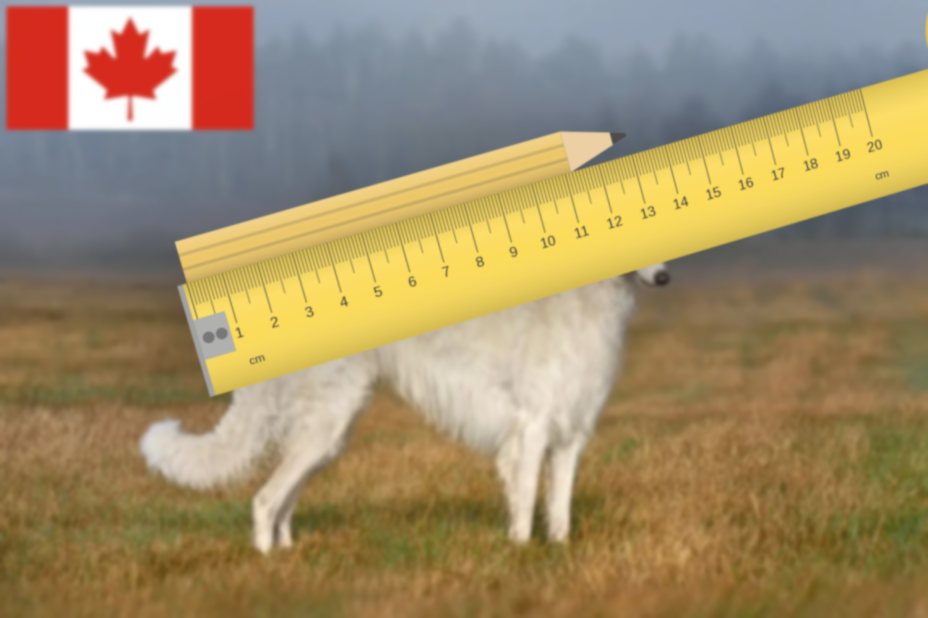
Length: 13 cm
